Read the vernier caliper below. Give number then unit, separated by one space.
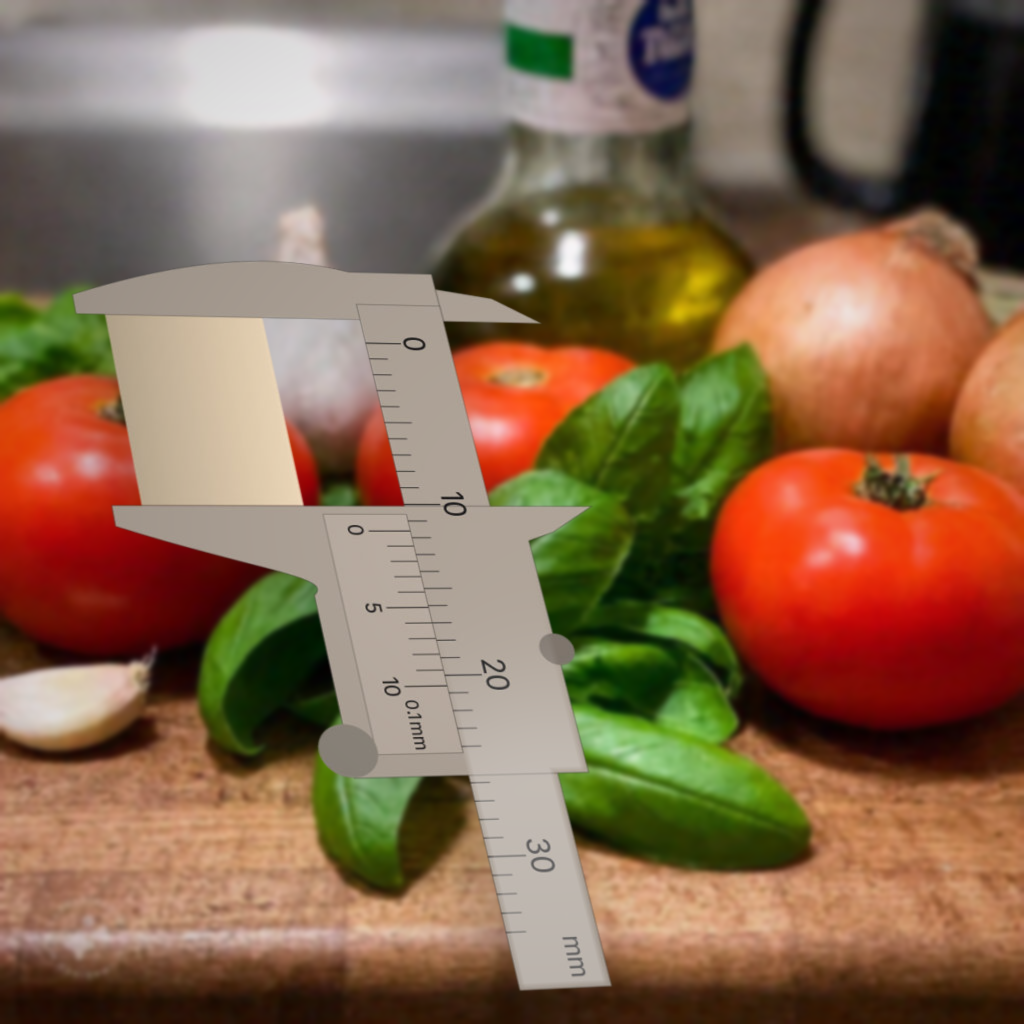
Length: 11.6 mm
